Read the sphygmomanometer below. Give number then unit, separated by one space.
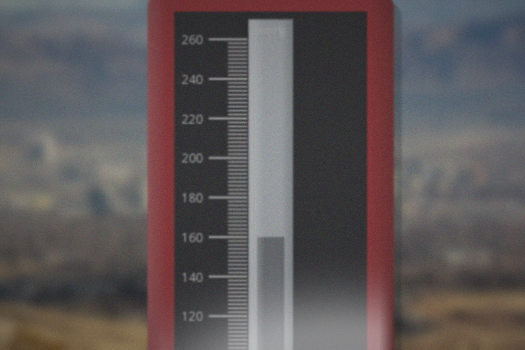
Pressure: 160 mmHg
